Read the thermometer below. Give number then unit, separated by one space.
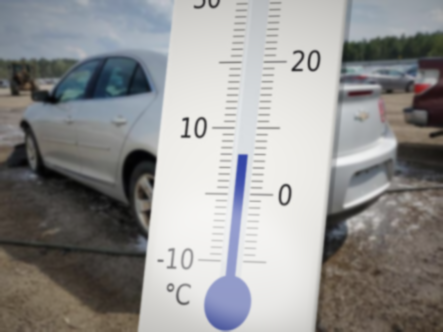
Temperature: 6 °C
